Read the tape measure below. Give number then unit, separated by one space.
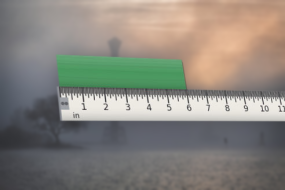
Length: 6 in
